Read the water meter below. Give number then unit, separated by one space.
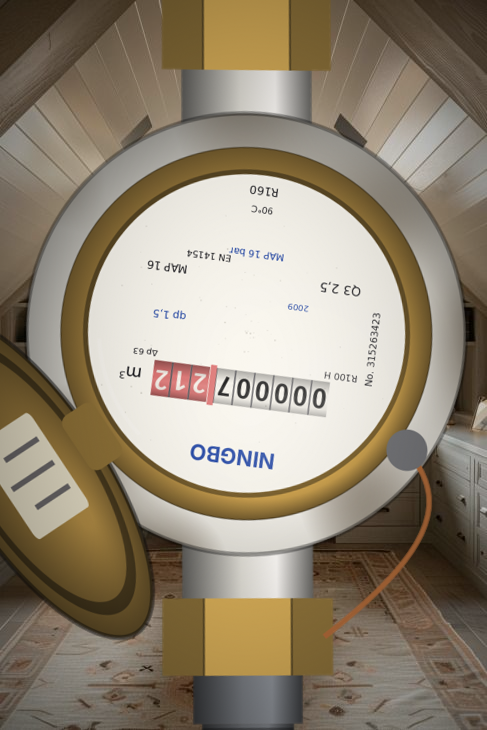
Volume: 7.212 m³
